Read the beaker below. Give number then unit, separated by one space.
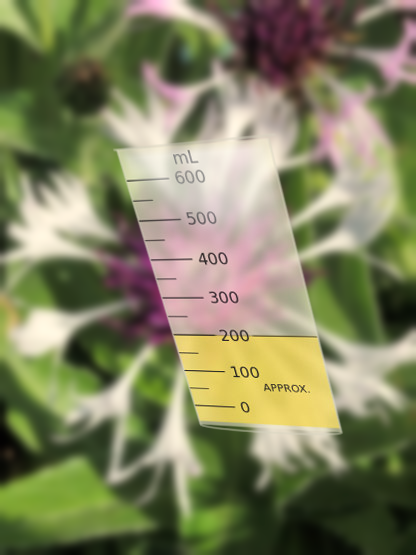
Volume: 200 mL
